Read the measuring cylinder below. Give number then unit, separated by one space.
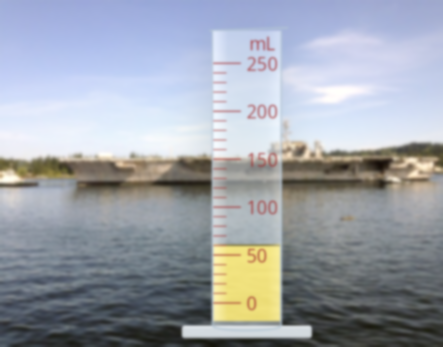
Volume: 60 mL
